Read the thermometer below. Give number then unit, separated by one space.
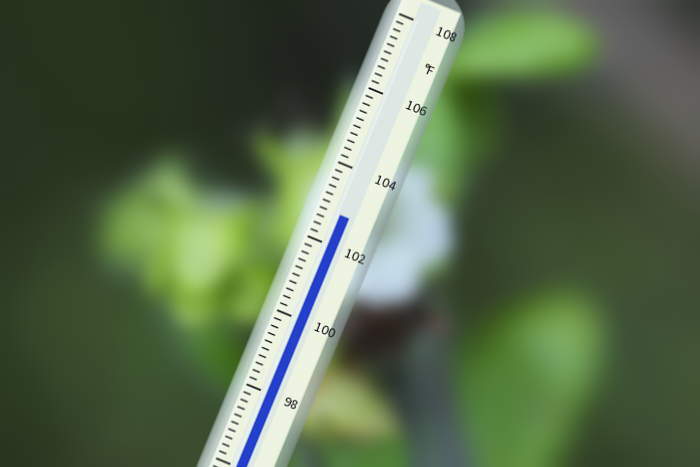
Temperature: 102.8 °F
